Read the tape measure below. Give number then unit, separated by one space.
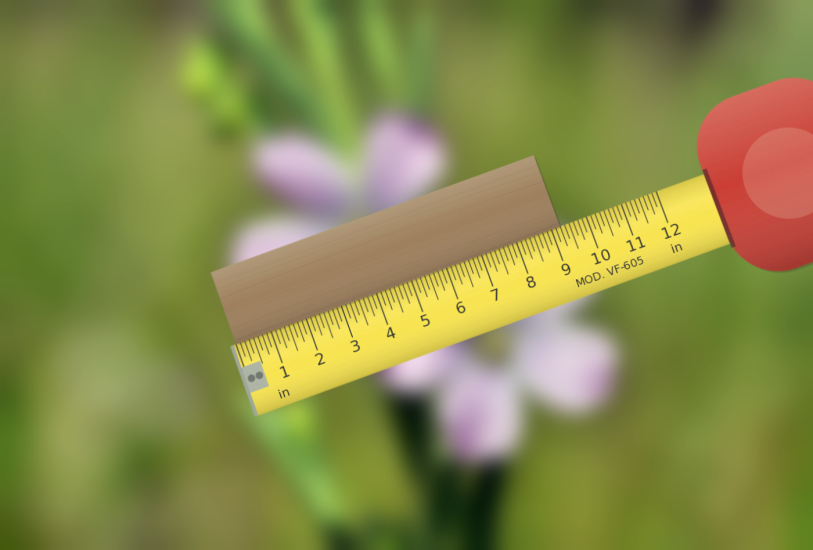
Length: 9.25 in
